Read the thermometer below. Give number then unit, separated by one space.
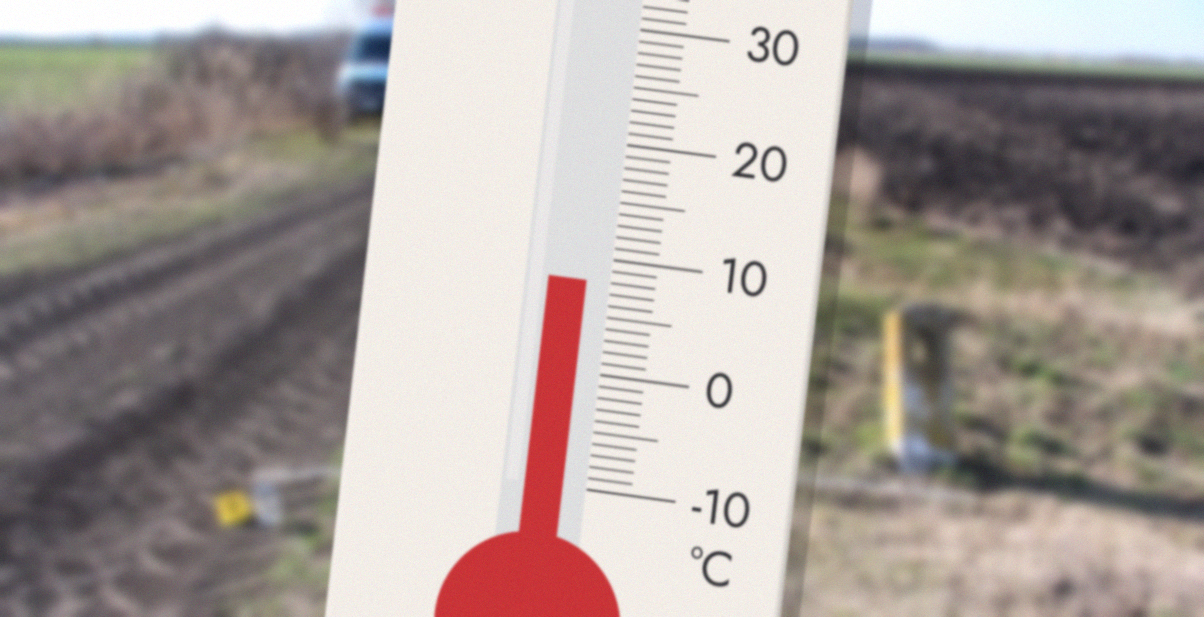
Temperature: 8 °C
